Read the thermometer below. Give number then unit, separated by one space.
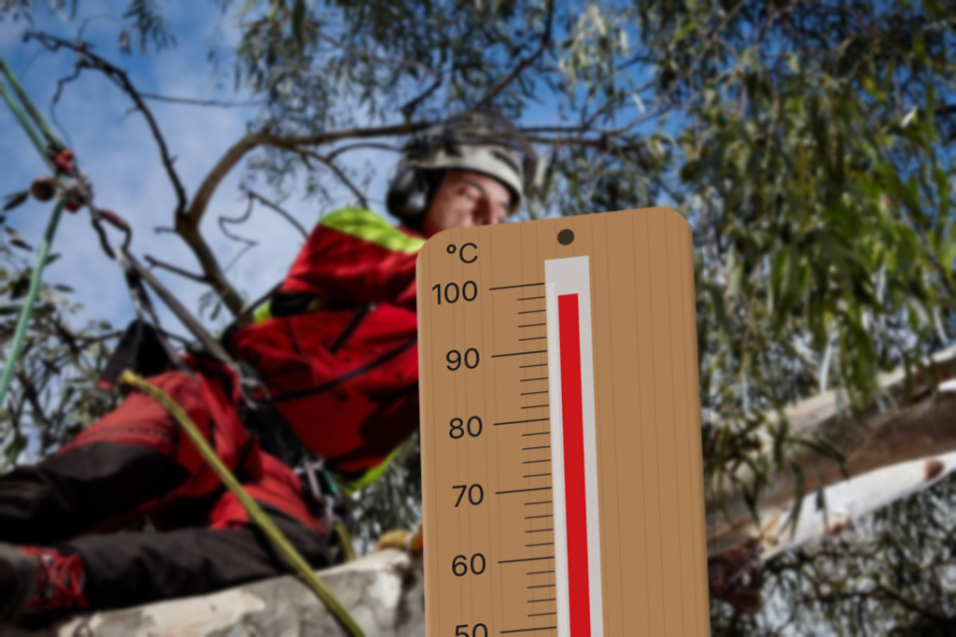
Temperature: 98 °C
